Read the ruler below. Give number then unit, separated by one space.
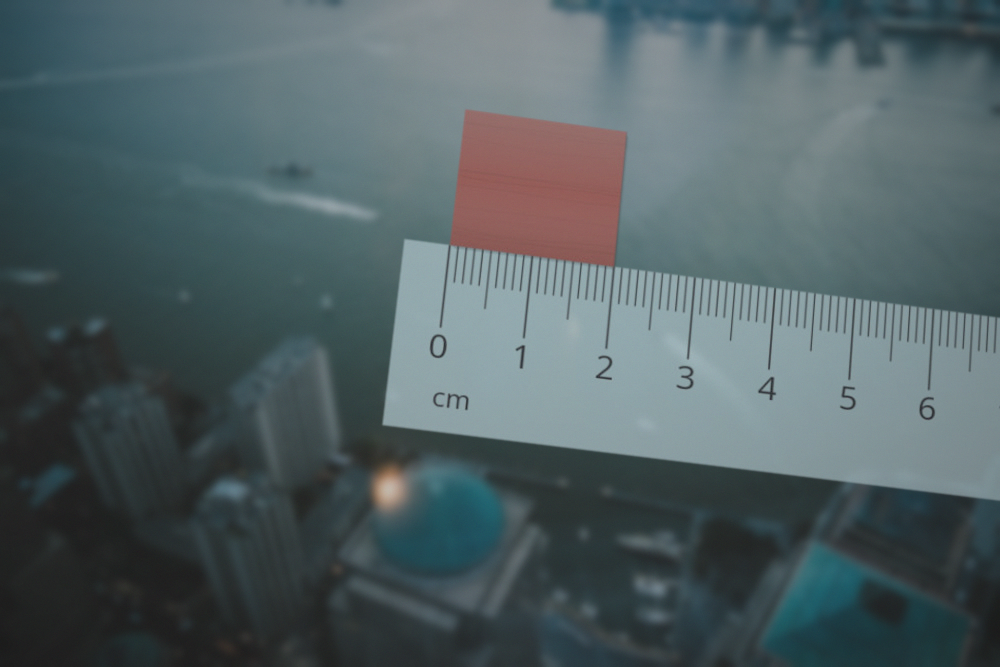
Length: 2 cm
